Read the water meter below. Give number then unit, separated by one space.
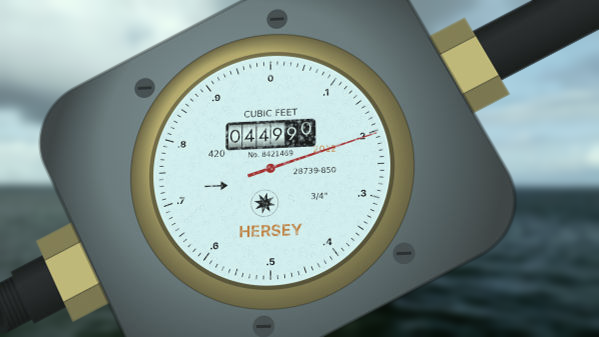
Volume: 44990.20 ft³
